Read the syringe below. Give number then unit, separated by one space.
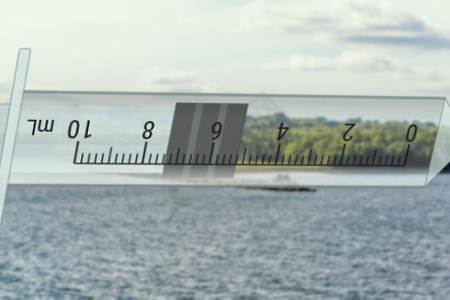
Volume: 5.2 mL
